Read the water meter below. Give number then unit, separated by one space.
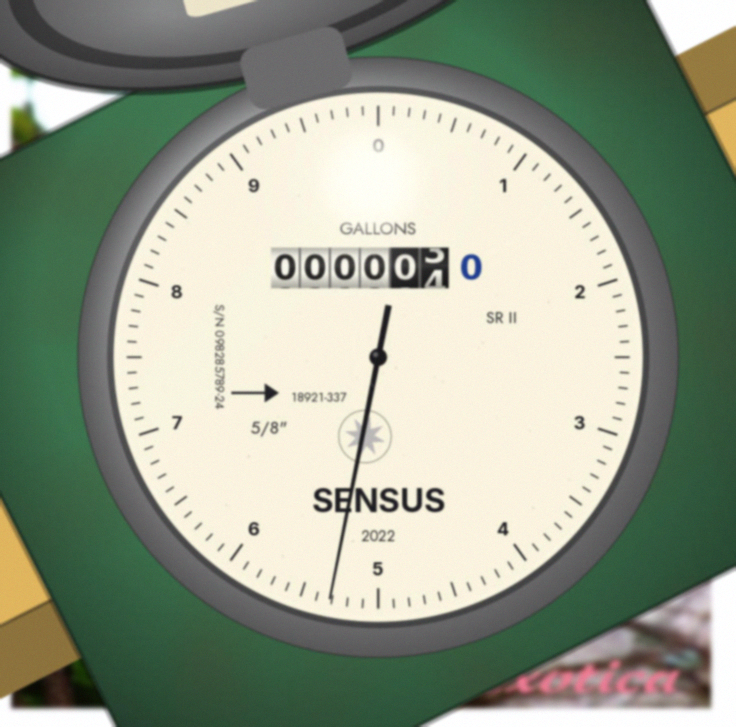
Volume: 35.3 gal
